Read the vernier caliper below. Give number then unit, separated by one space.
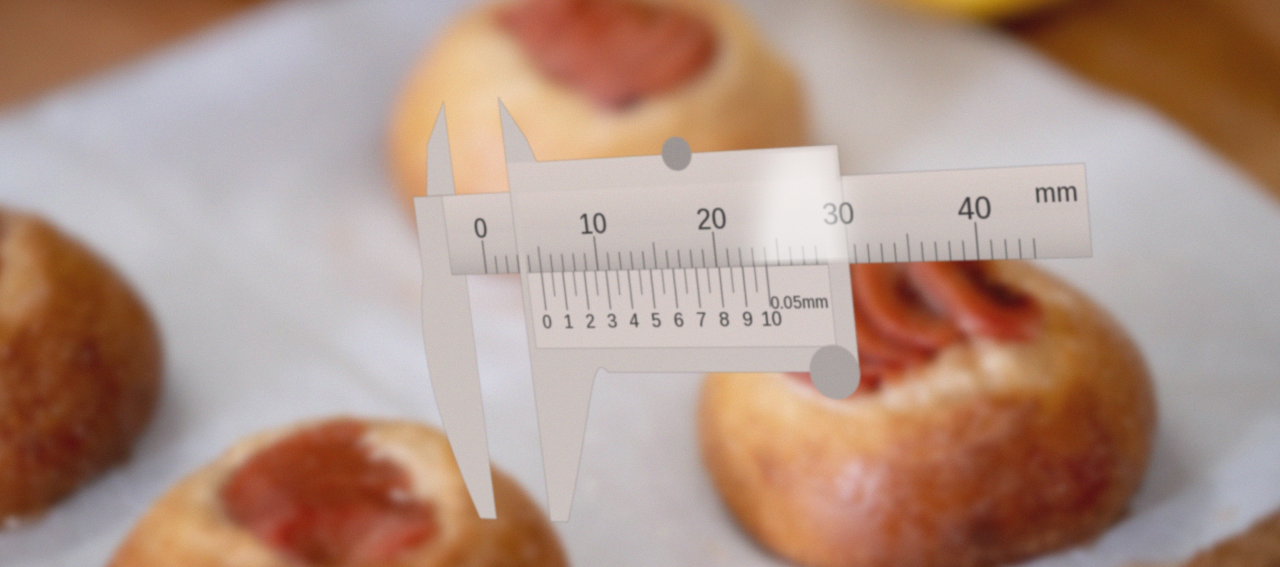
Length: 5.0 mm
